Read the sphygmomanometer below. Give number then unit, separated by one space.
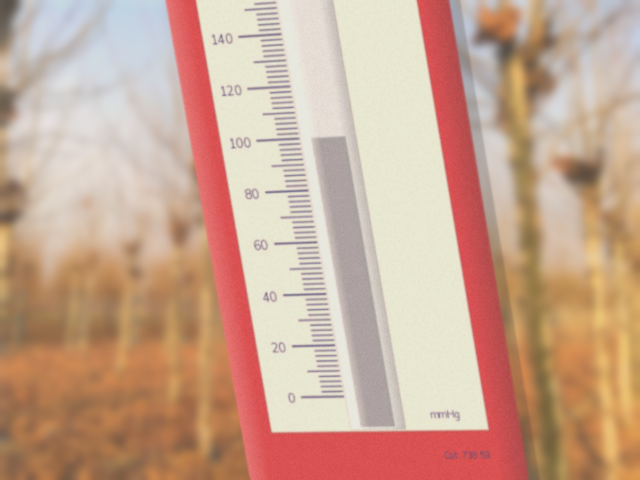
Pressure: 100 mmHg
